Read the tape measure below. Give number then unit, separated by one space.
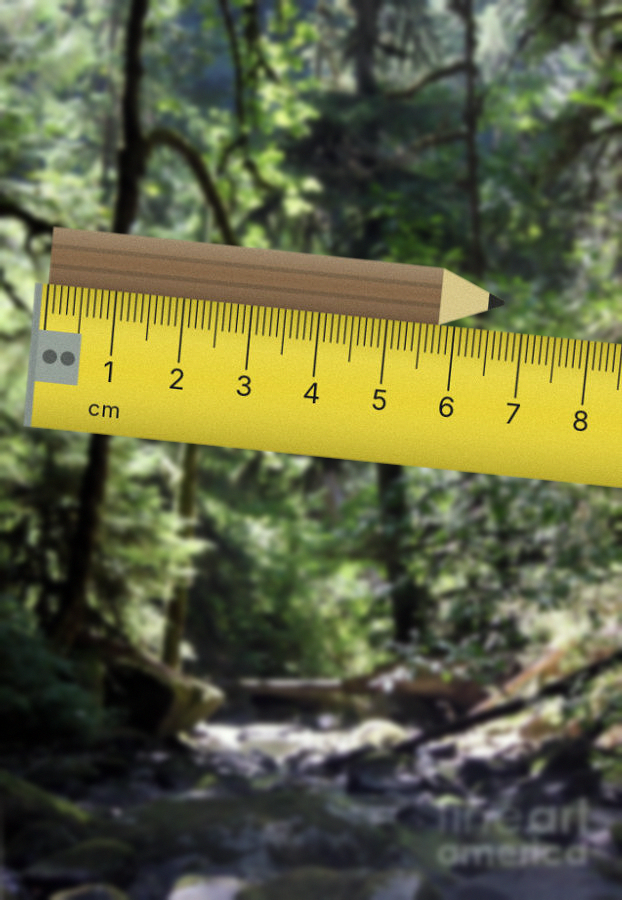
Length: 6.7 cm
